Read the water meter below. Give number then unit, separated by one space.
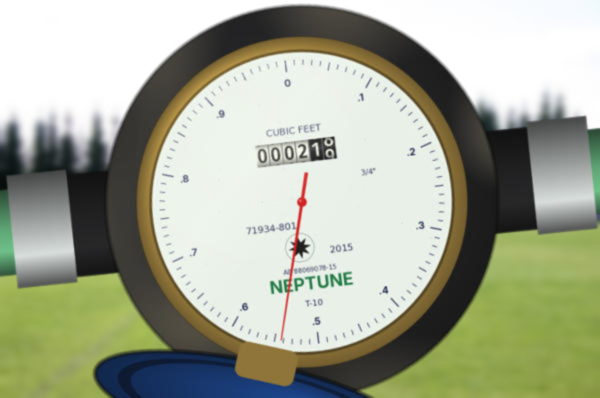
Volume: 218.54 ft³
